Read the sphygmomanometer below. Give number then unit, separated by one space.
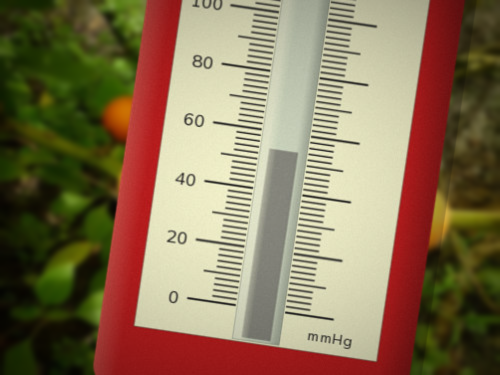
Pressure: 54 mmHg
